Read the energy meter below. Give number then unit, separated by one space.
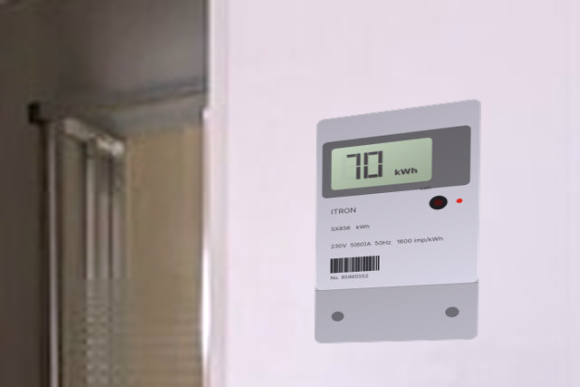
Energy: 70 kWh
